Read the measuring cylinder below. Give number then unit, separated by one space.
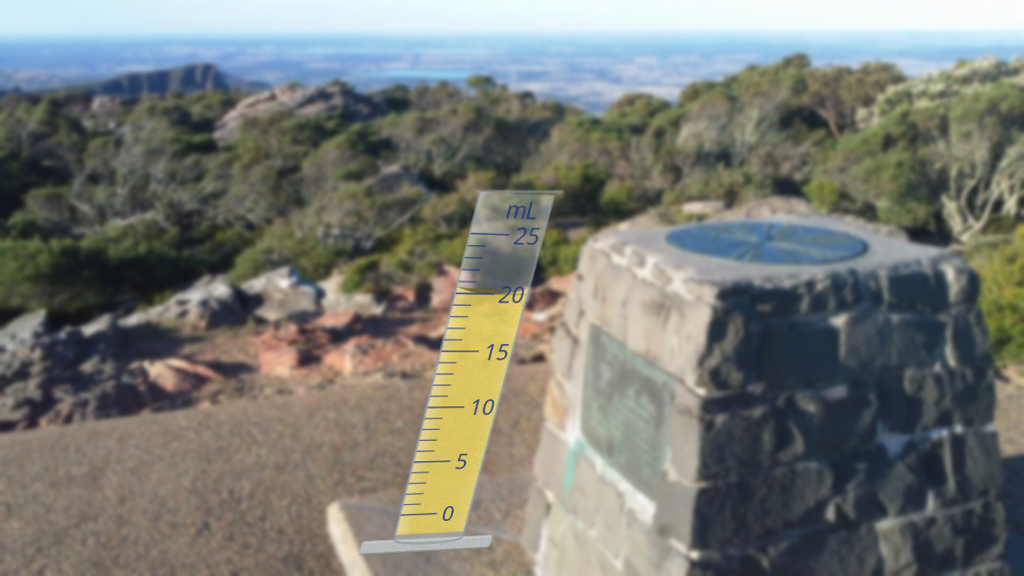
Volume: 20 mL
